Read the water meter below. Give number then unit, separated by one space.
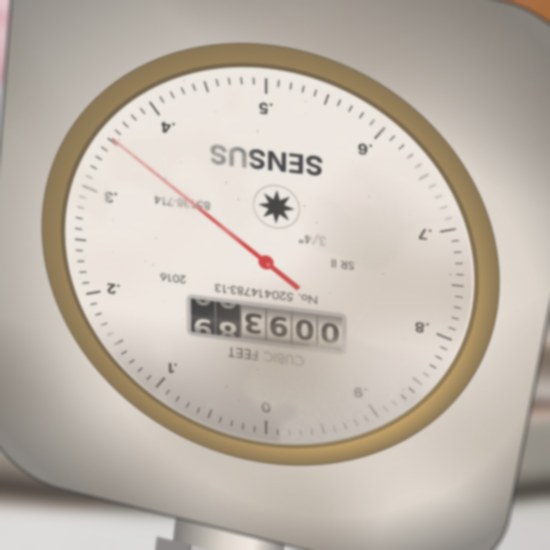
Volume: 9389.35 ft³
